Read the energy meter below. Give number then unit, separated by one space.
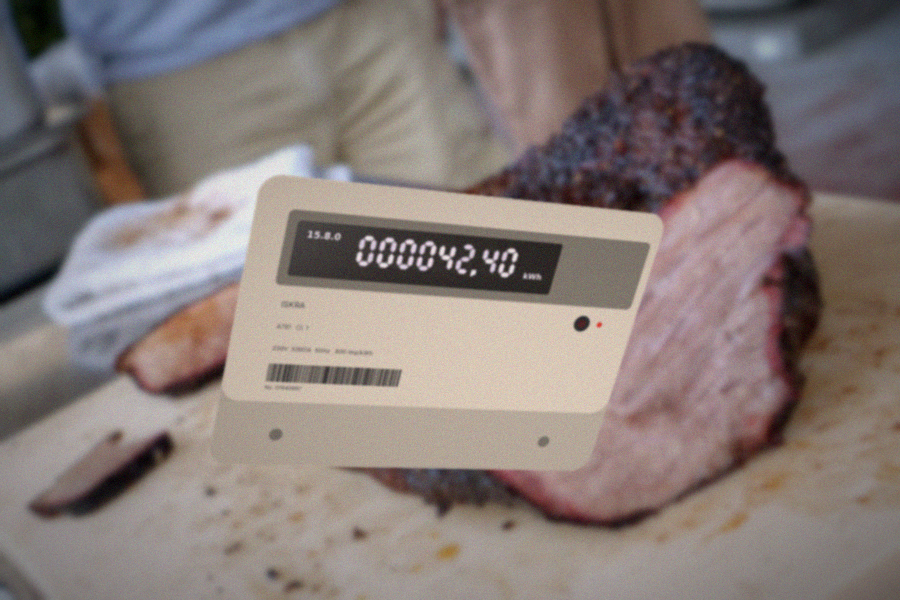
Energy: 42.40 kWh
